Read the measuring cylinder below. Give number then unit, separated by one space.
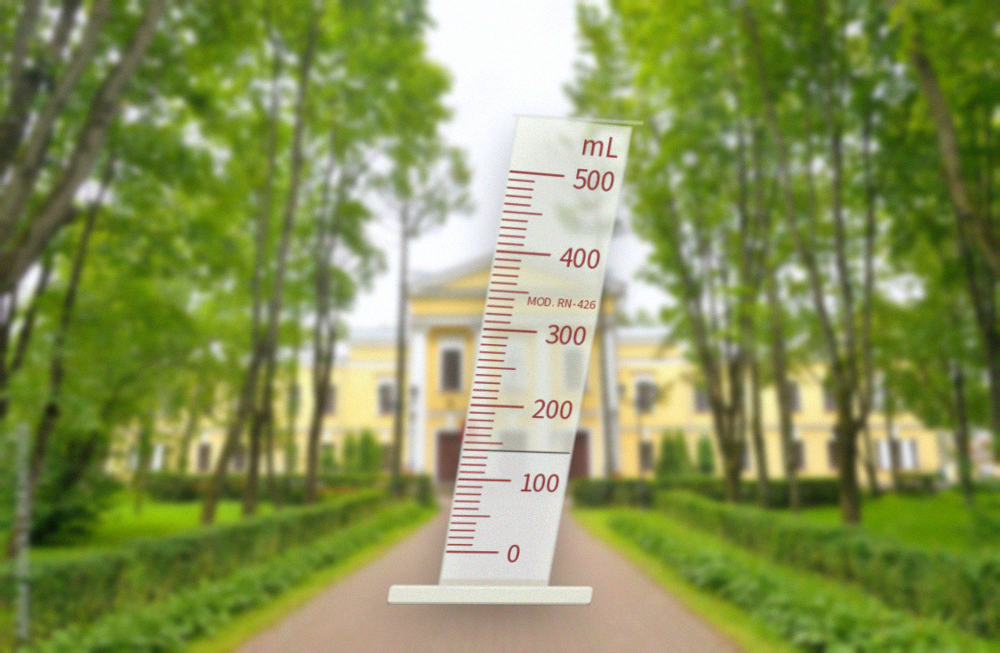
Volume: 140 mL
